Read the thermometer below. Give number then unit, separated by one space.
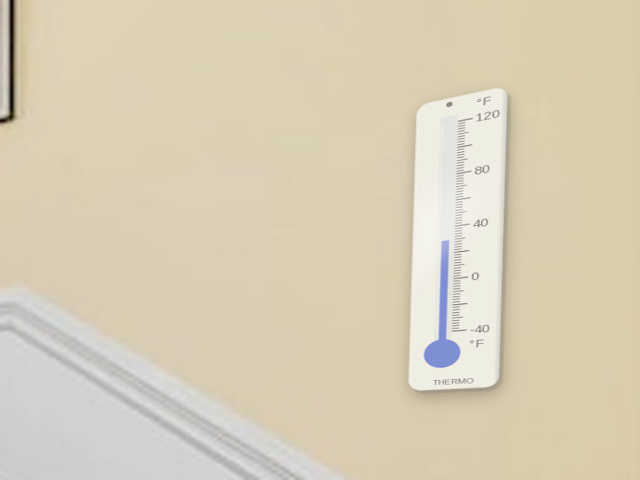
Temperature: 30 °F
